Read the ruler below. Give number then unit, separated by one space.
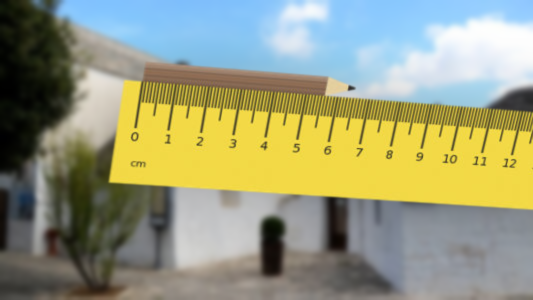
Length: 6.5 cm
